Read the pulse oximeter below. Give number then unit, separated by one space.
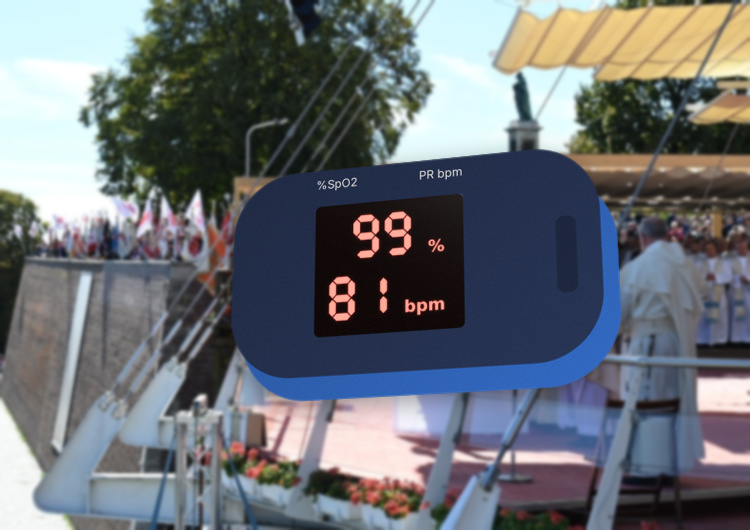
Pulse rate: 81 bpm
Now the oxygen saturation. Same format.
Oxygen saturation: 99 %
